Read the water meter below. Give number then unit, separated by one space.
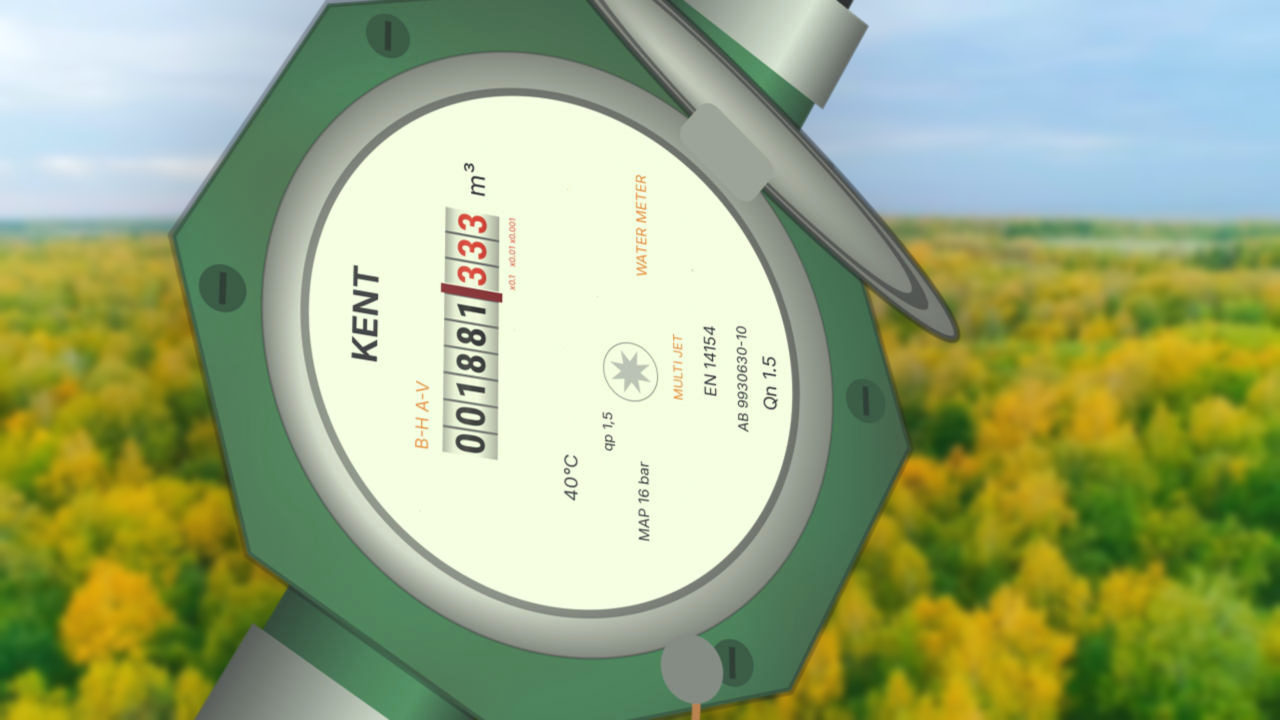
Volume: 1881.333 m³
